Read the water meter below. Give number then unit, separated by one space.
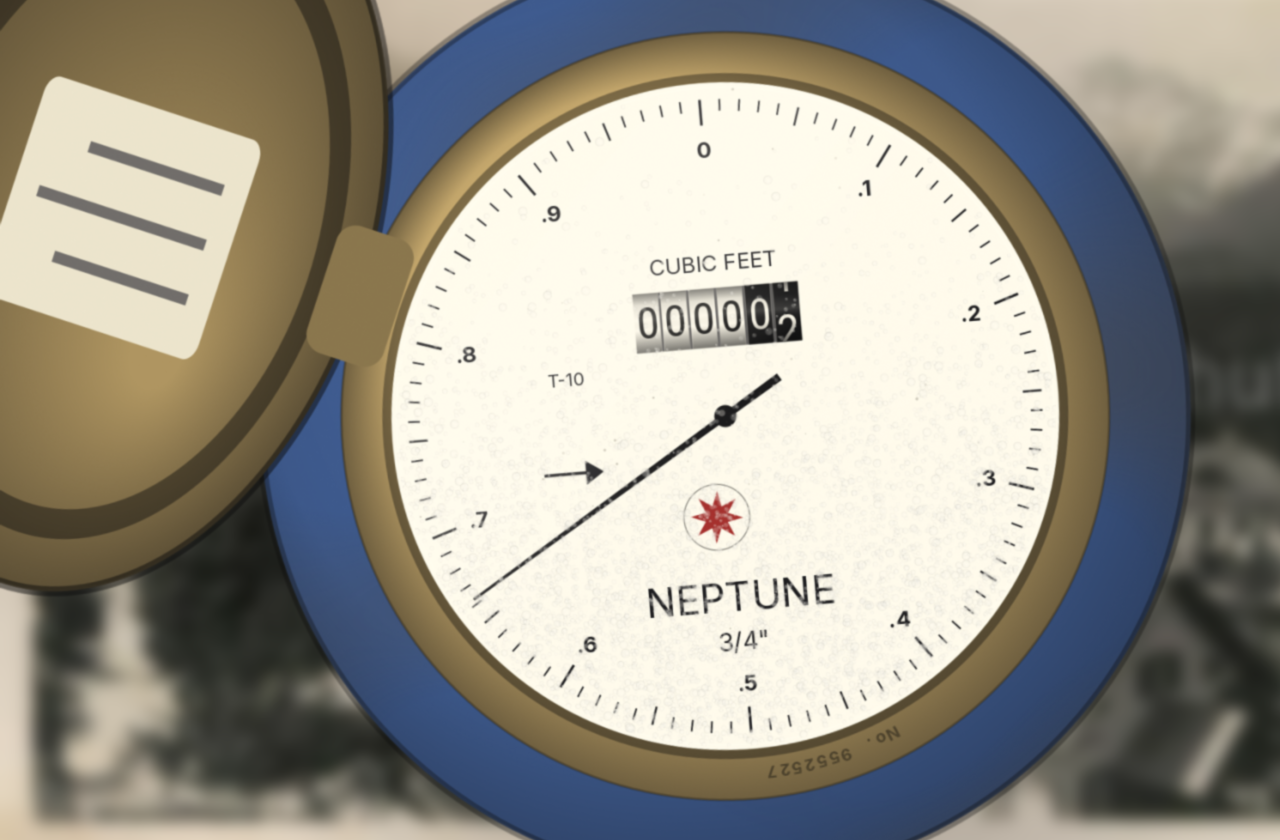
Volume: 1.66 ft³
